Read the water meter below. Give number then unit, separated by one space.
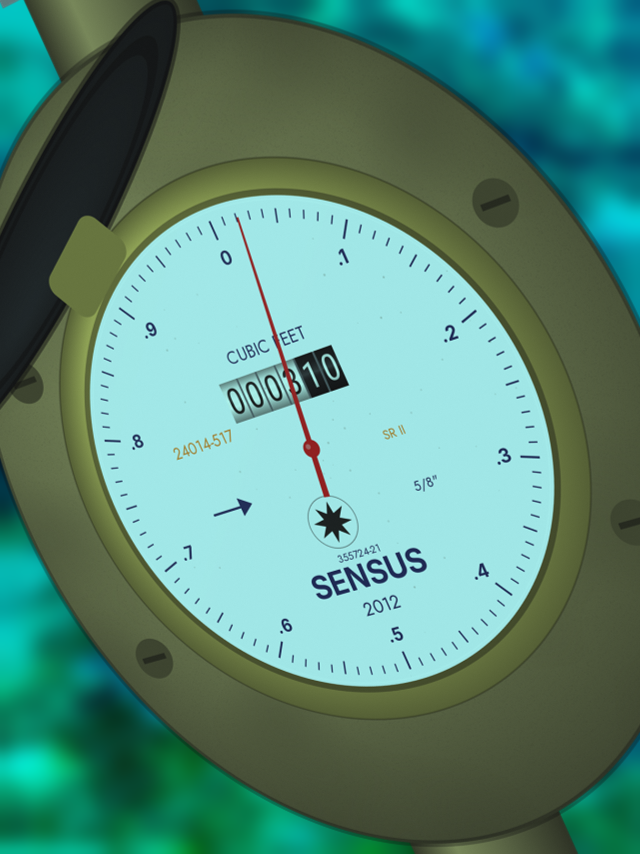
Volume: 310.02 ft³
